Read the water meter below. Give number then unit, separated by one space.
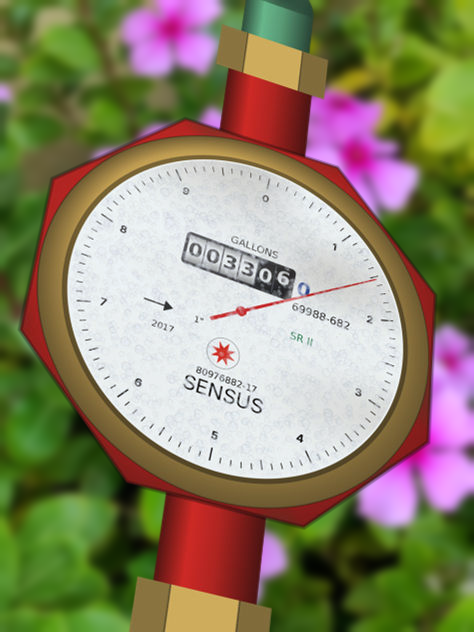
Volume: 33061.5 gal
